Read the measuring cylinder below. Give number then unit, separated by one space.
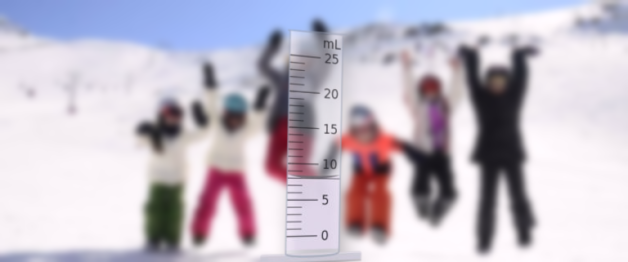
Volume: 8 mL
